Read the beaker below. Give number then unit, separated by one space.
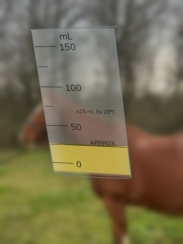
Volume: 25 mL
